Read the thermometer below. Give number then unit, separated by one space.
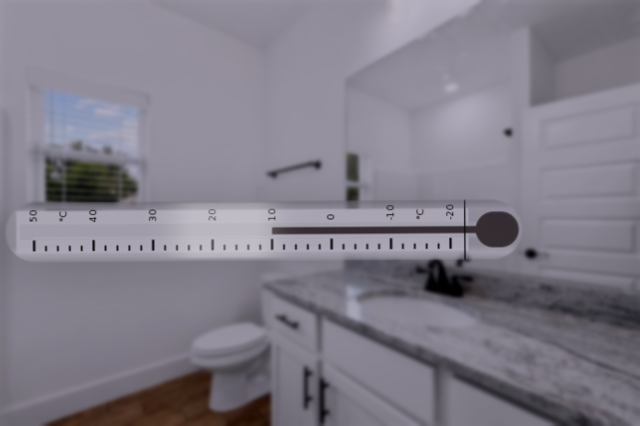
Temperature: 10 °C
